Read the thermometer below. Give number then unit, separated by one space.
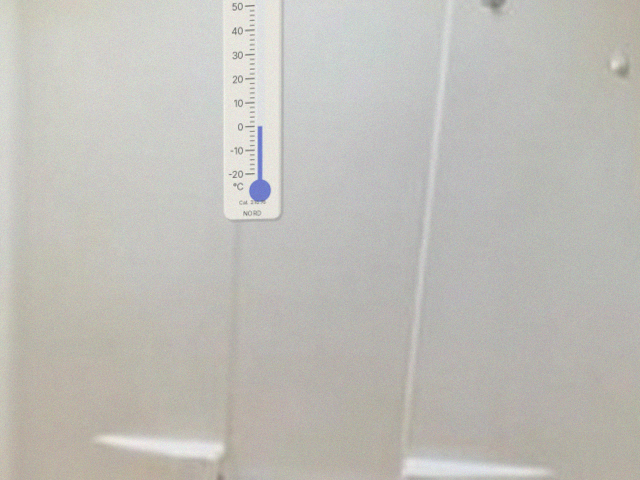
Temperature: 0 °C
